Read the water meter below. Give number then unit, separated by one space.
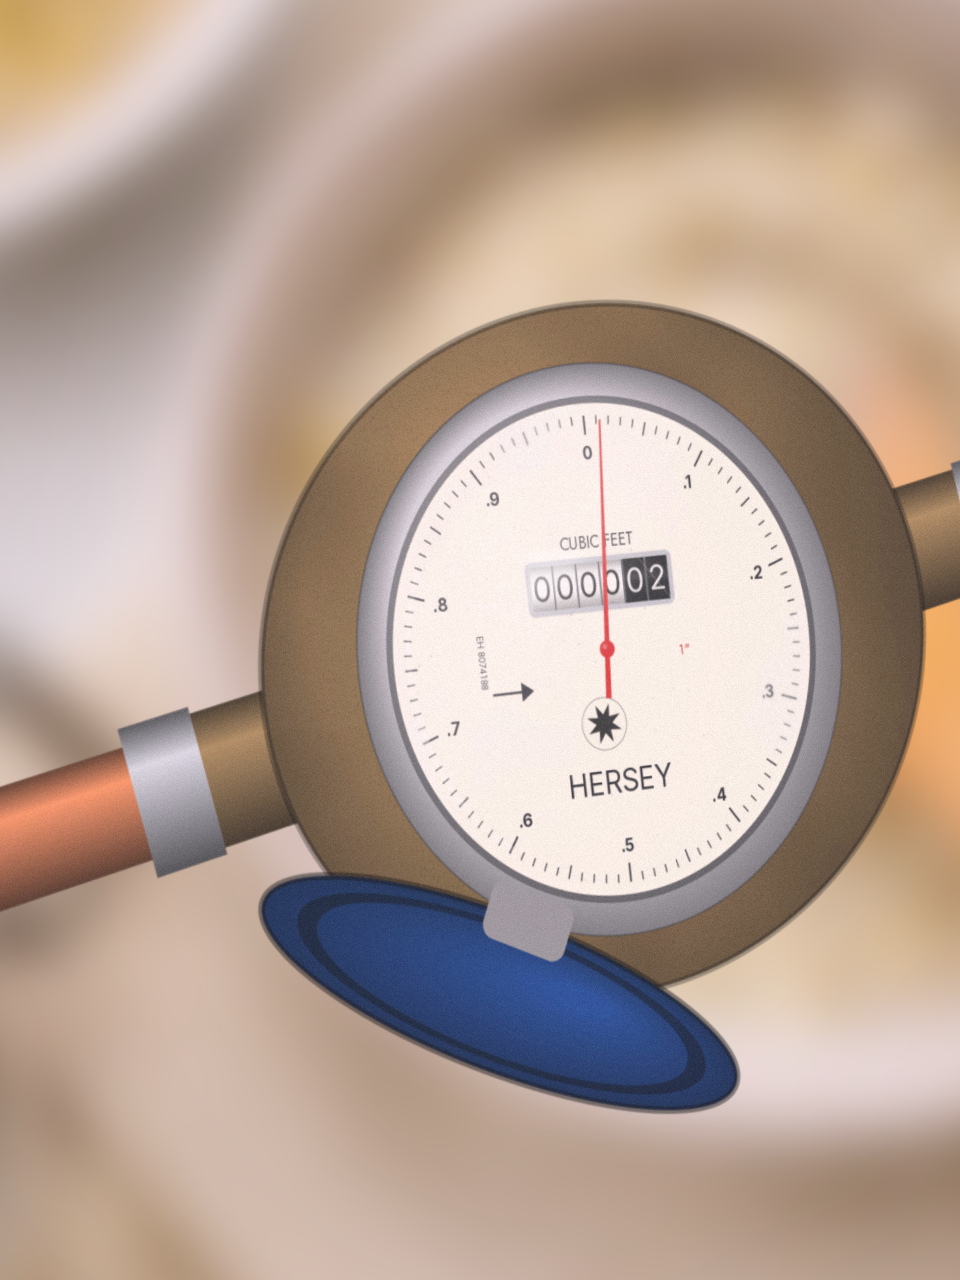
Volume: 2.01 ft³
